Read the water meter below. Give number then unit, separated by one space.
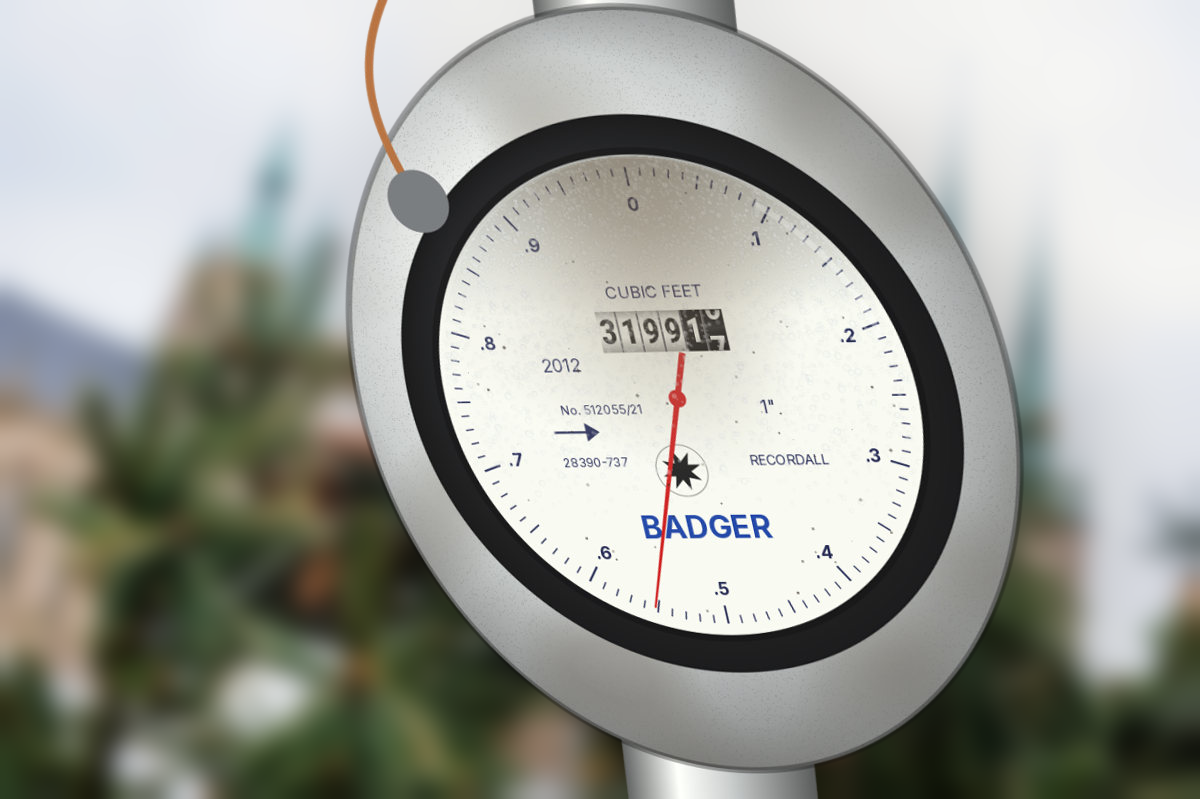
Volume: 319916.55 ft³
